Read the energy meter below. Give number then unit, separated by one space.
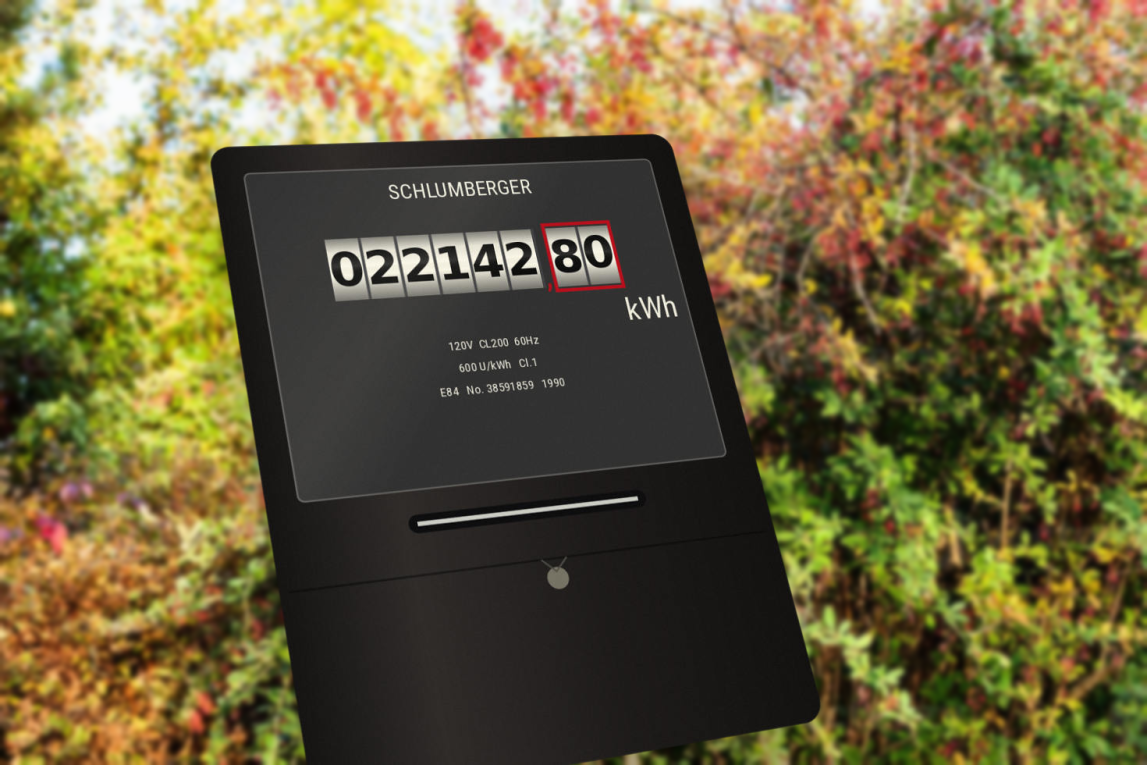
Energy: 22142.80 kWh
